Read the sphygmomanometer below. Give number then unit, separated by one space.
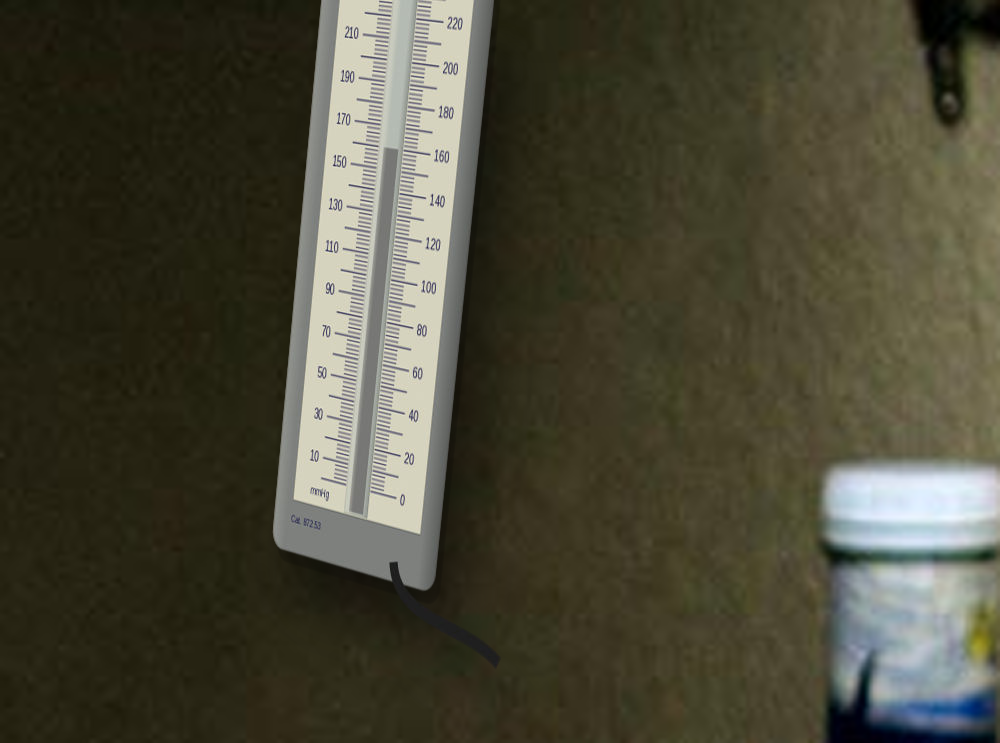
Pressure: 160 mmHg
